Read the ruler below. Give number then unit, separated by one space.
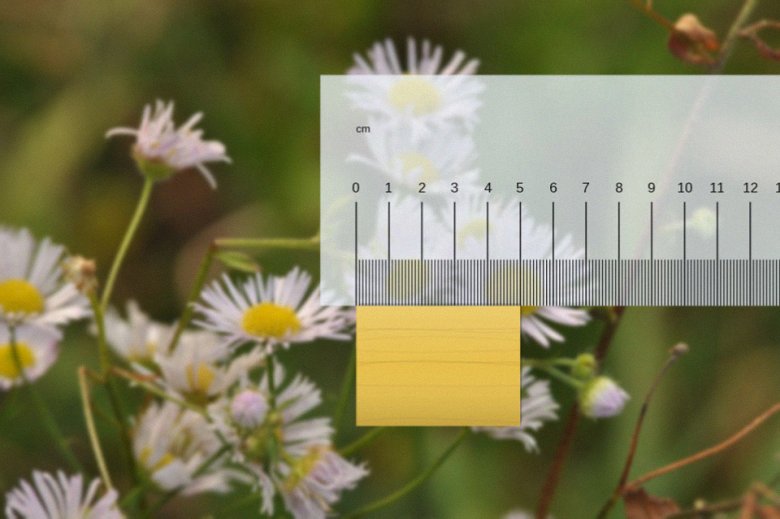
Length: 5 cm
